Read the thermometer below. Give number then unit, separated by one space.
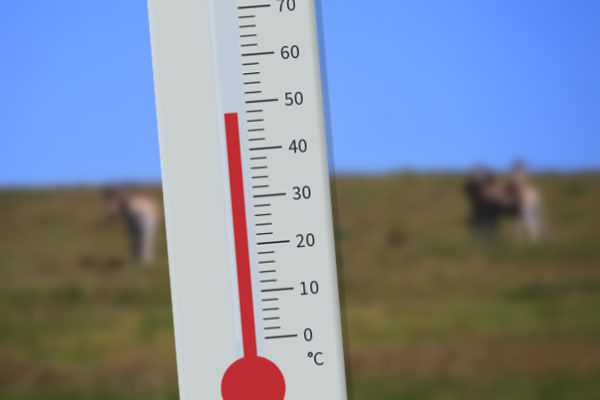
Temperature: 48 °C
